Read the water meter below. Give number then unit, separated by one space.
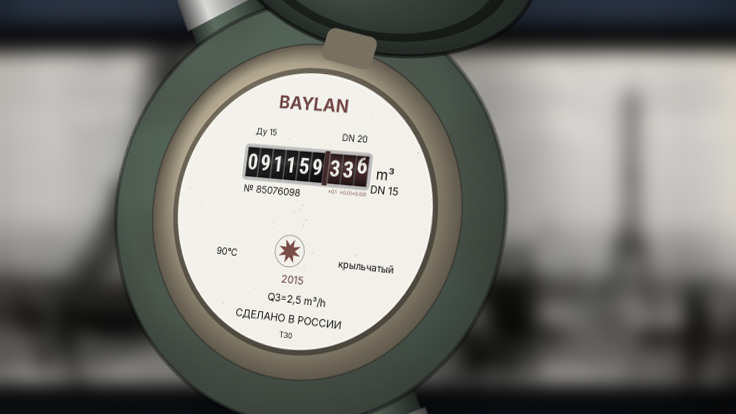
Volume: 91159.336 m³
